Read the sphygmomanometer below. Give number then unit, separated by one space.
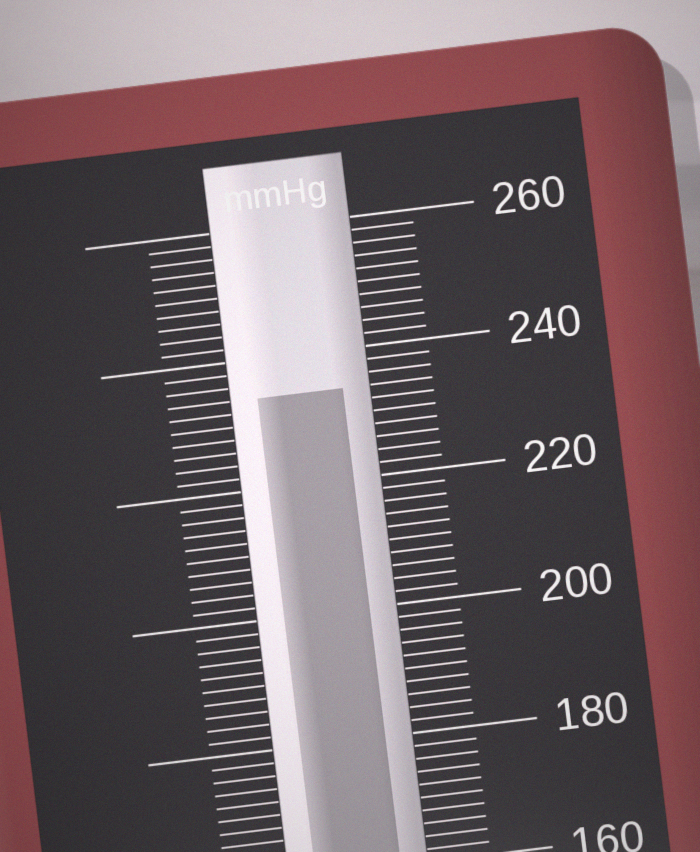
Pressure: 234 mmHg
